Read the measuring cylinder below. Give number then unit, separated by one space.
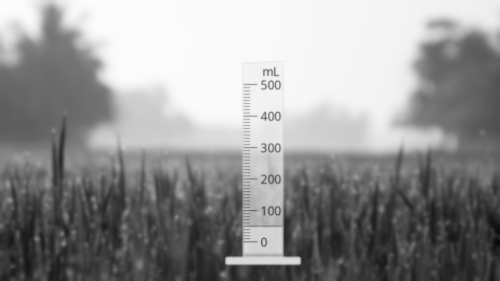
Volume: 50 mL
